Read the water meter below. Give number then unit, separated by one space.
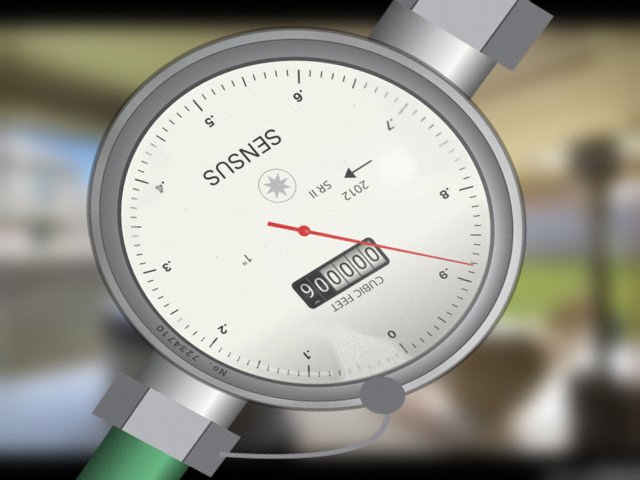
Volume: 5.88 ft³
